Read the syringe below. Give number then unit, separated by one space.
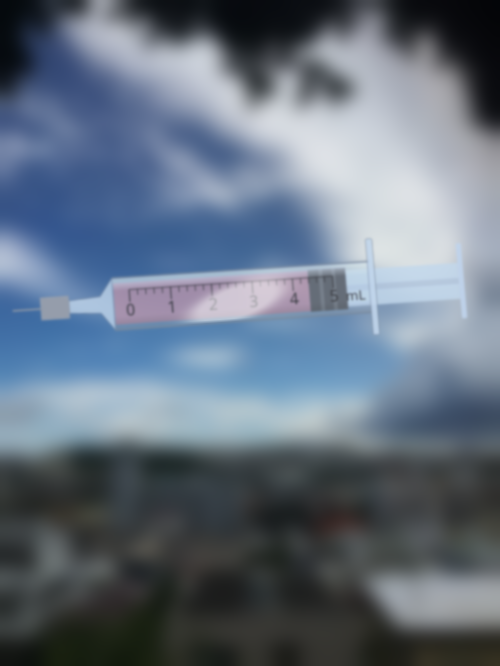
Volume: 4.4 mL
